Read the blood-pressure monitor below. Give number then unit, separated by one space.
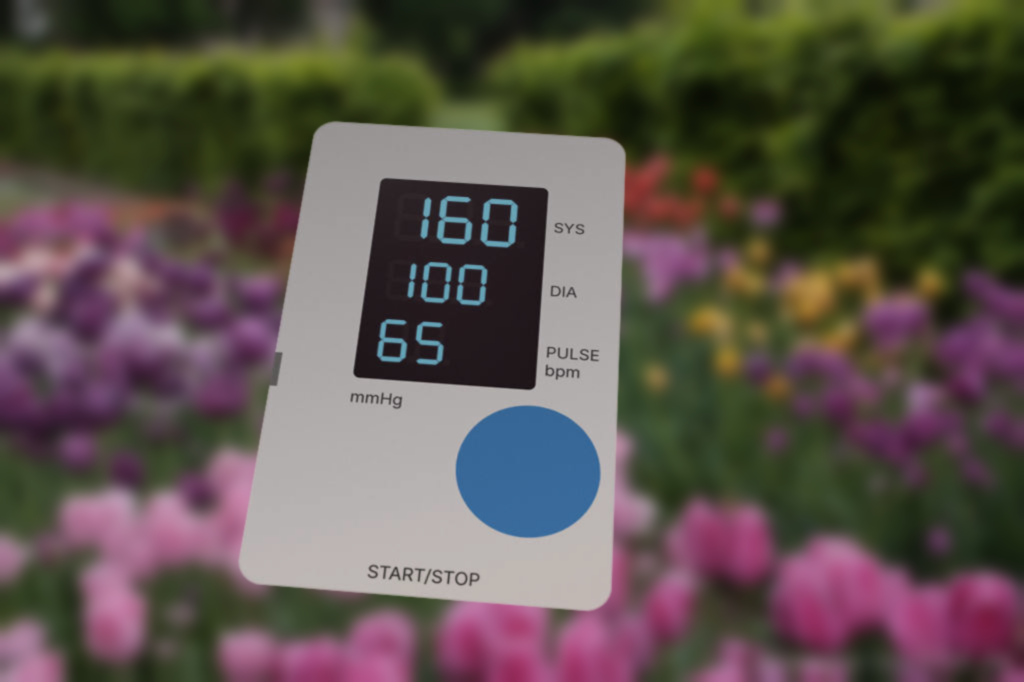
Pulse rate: 65 bpm
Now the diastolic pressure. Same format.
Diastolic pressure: 100 mmHg
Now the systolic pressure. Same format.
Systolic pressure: 160 mmHg
